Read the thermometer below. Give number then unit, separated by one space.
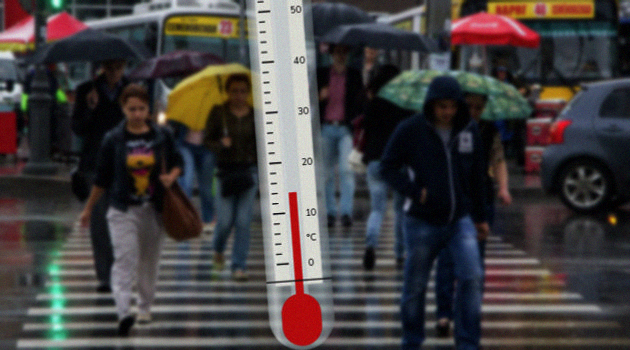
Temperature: 14 °C
